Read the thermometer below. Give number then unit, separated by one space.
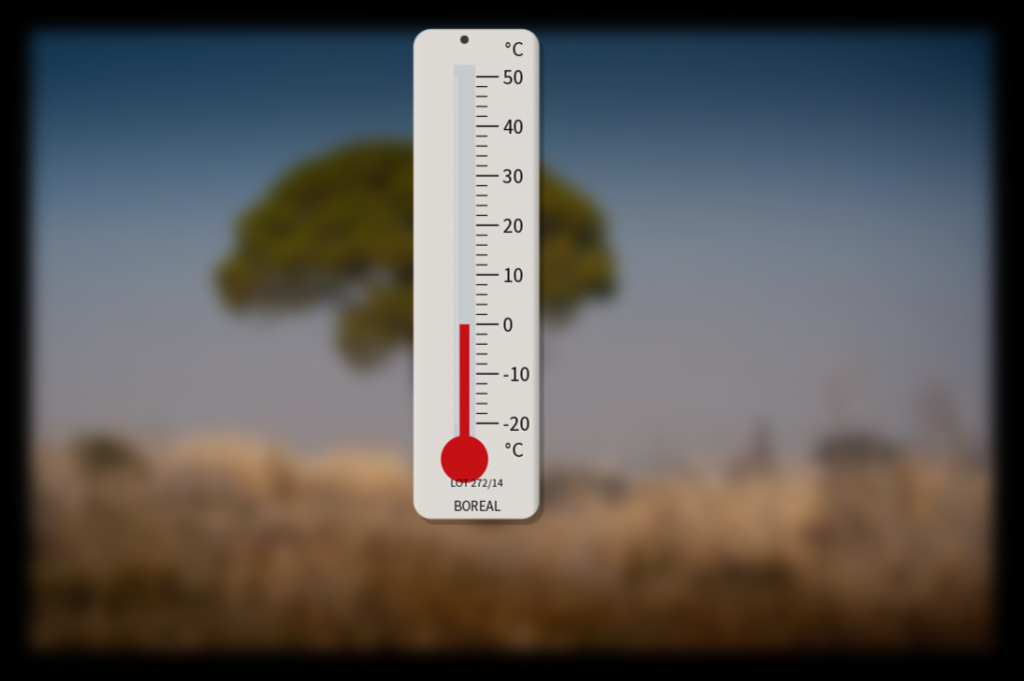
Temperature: 0 °C
